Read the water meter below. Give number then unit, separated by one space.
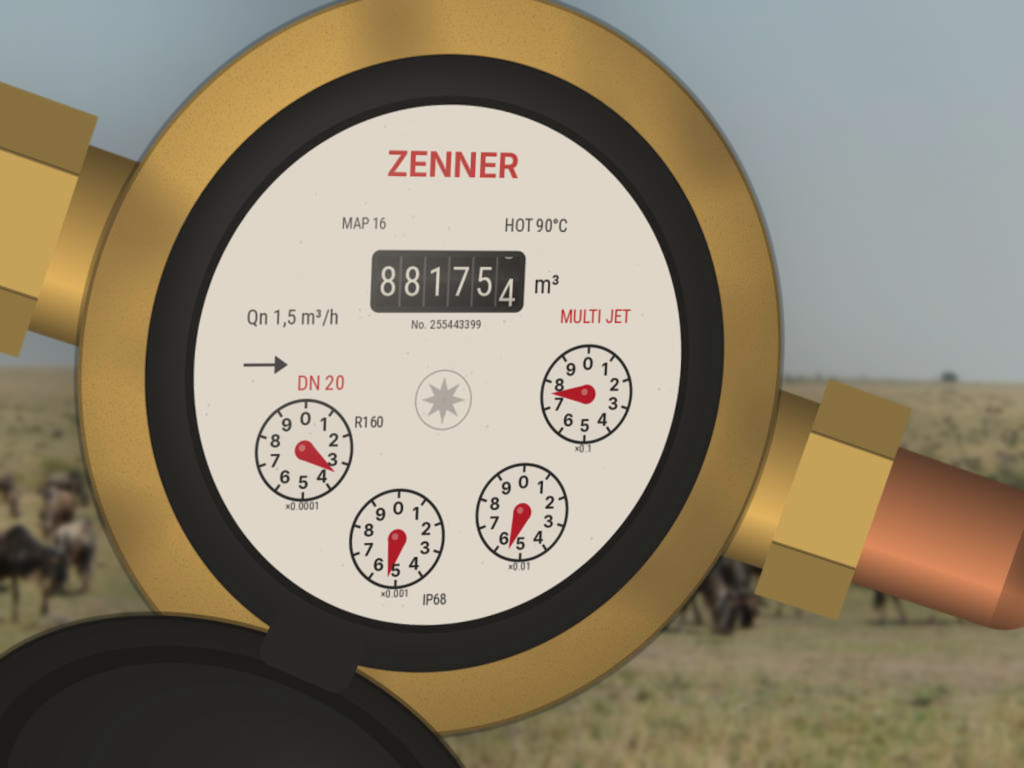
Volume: 881753.7553 m³
